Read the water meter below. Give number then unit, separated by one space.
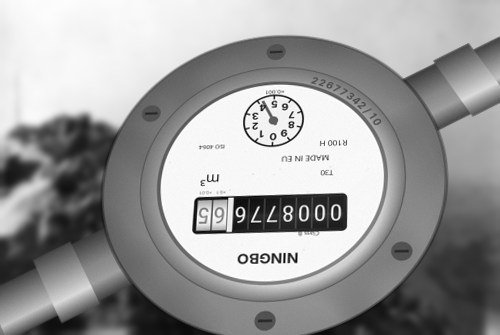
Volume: 8776.654 m³
